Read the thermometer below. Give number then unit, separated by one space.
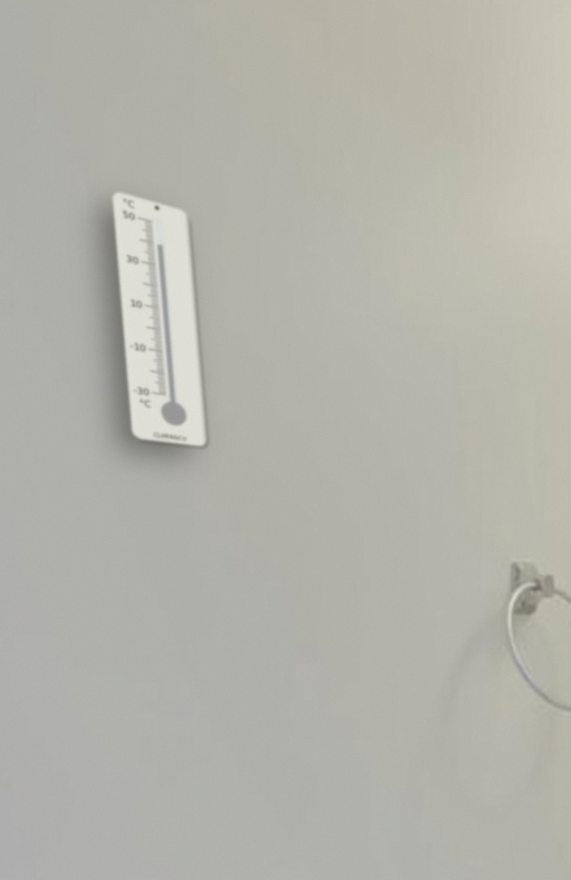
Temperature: 40 °C
